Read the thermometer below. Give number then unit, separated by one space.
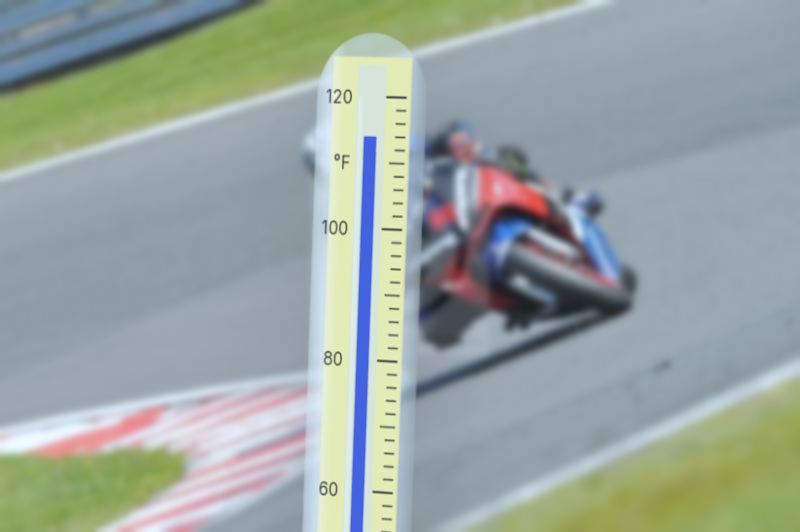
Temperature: 114 °F
